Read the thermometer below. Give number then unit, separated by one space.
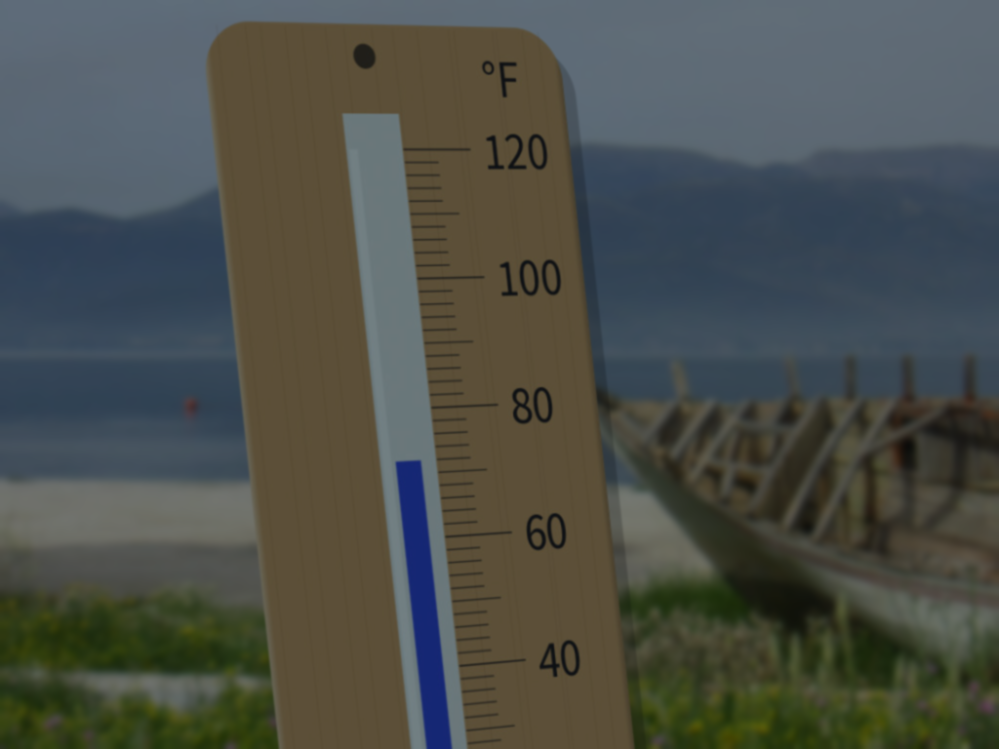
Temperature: 72 °F
